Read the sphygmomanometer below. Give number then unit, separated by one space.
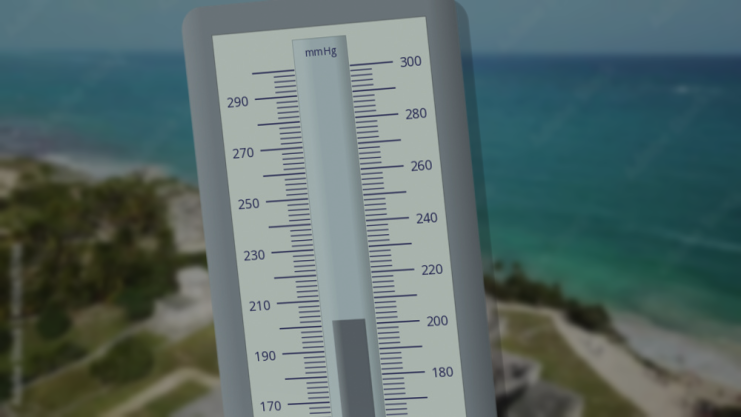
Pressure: 202 mmHg
